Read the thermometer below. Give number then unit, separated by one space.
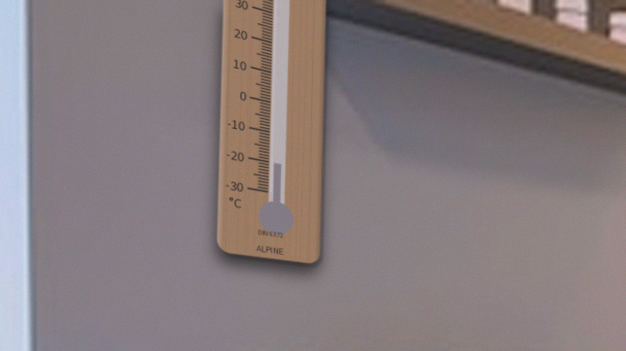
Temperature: -20 °C
